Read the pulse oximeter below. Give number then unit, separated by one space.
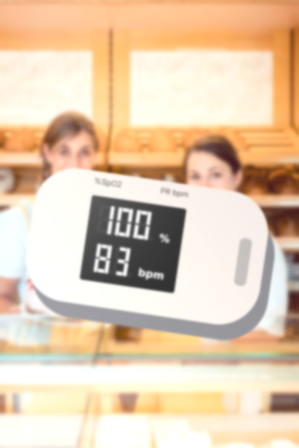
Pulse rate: 83 bpm
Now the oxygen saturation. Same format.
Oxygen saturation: 100 %
